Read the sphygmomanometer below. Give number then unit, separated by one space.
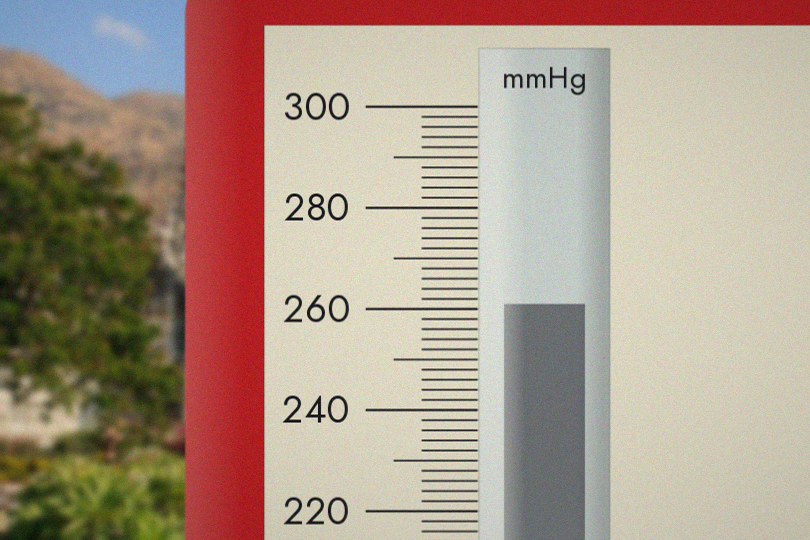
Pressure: 261 mmHg
